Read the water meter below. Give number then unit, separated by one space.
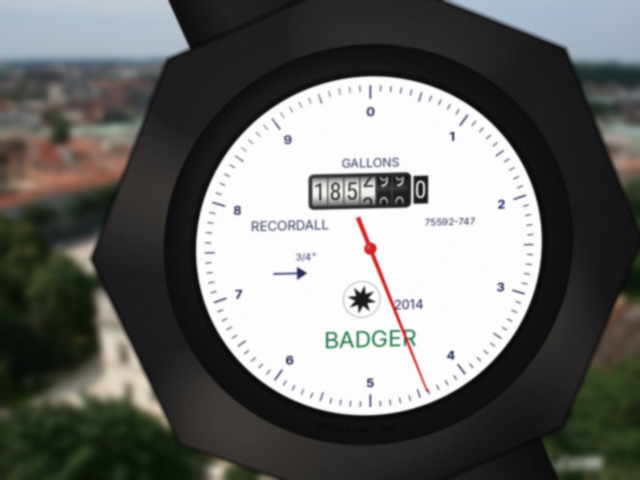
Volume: 1852994.4 gal
